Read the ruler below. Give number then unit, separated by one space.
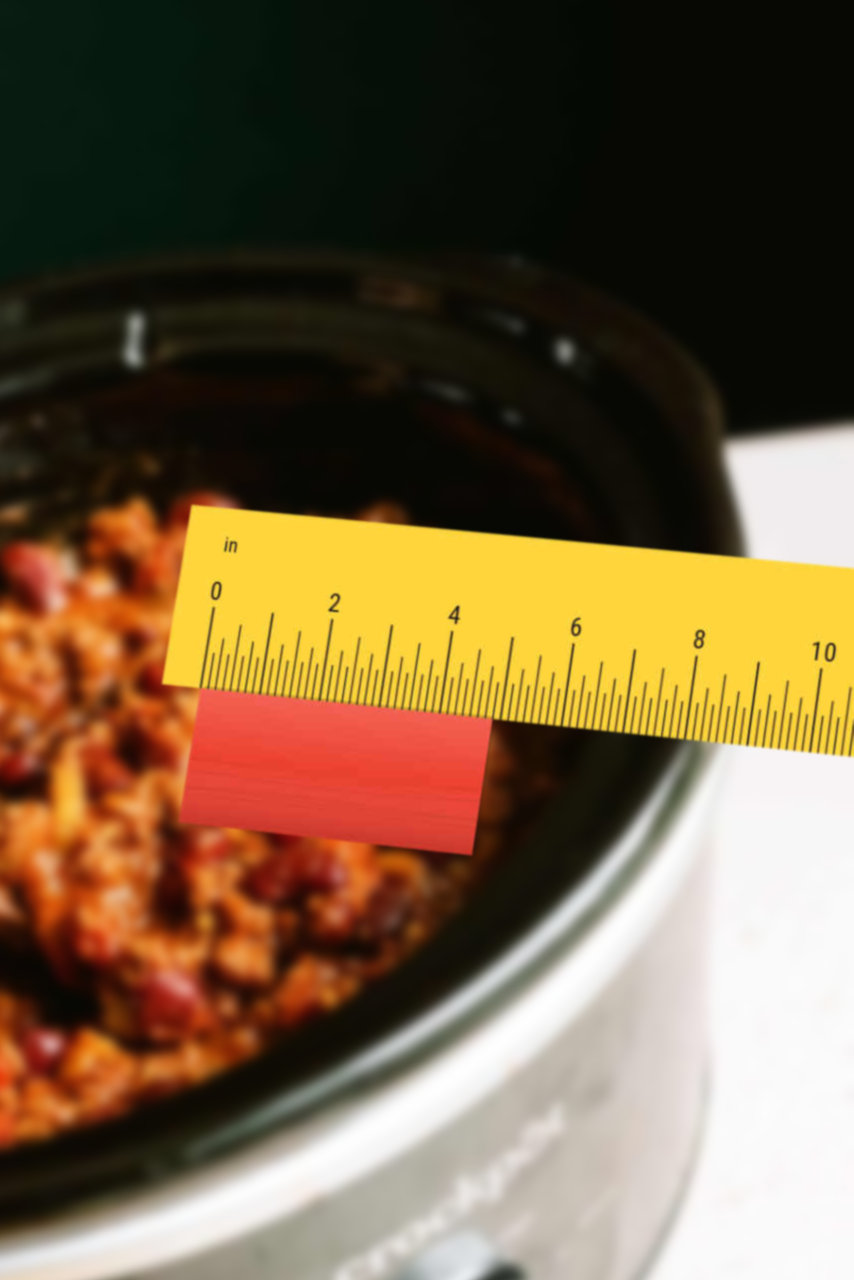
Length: 4.875 in
